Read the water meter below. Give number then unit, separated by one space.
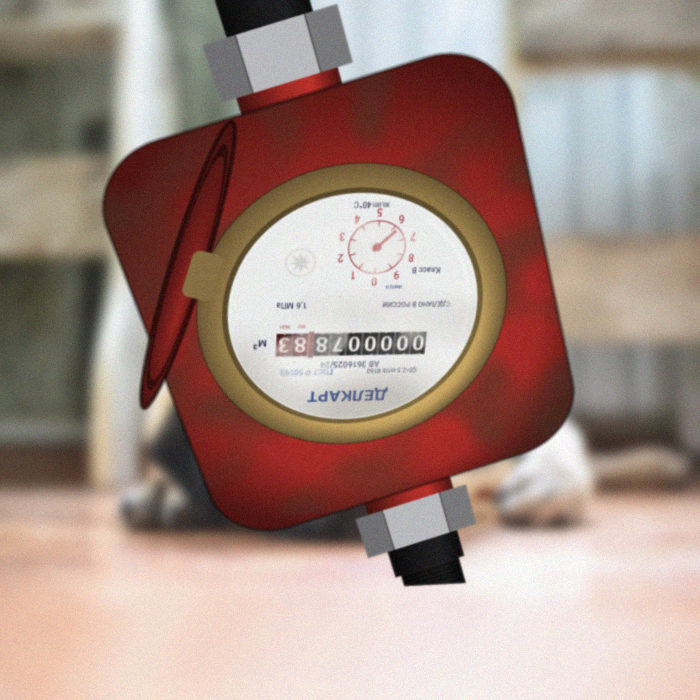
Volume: 78.836 m³
